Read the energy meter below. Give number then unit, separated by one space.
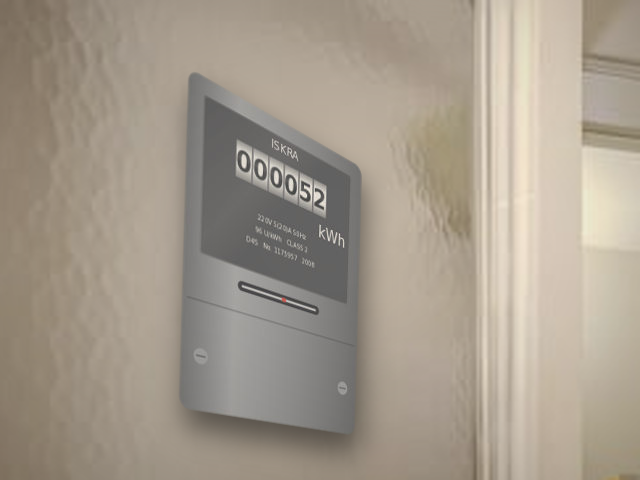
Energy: 52 kWh
